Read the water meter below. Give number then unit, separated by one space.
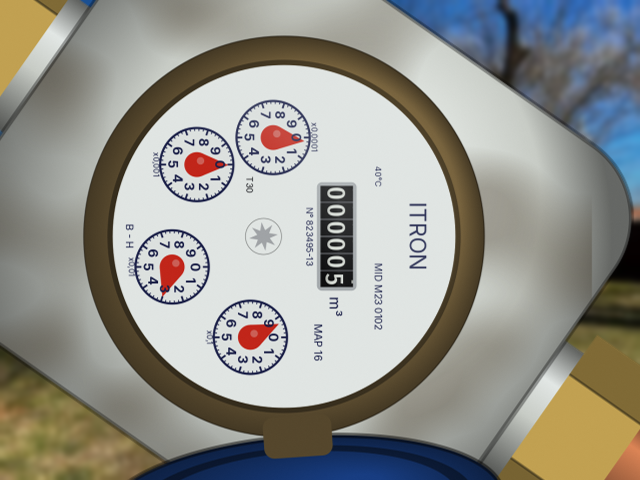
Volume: 4.9300 m³
